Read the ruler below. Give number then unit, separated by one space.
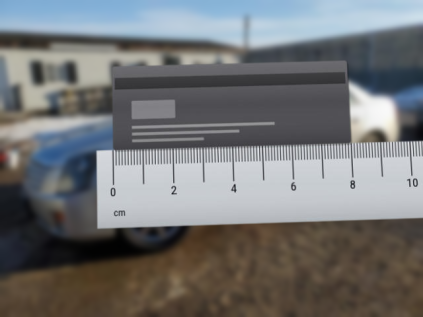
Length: 8 cm
